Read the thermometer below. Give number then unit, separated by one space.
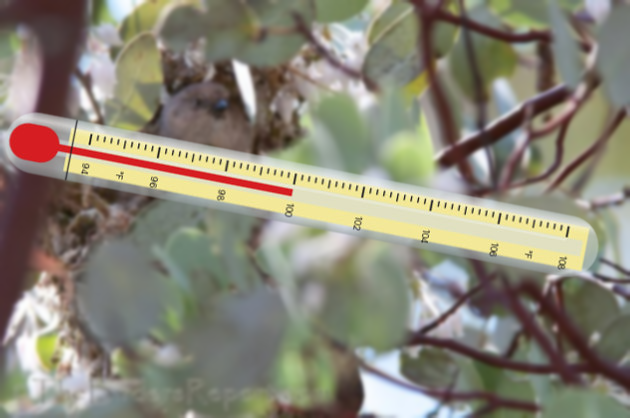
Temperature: 100 °F
